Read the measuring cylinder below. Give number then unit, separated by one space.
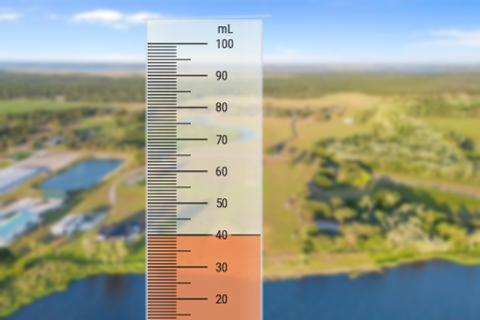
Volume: 40 mL
